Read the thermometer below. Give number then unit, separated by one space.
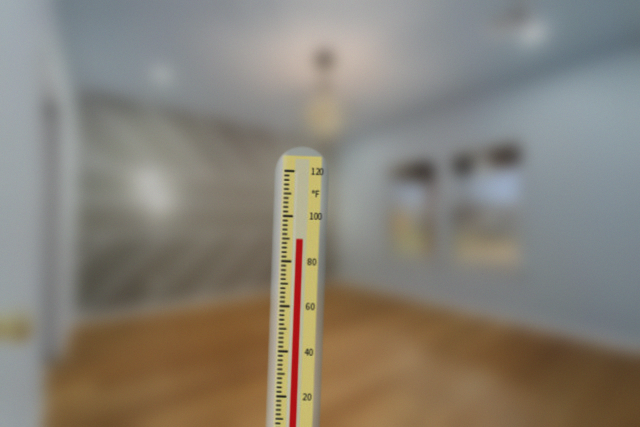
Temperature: 90 °F
